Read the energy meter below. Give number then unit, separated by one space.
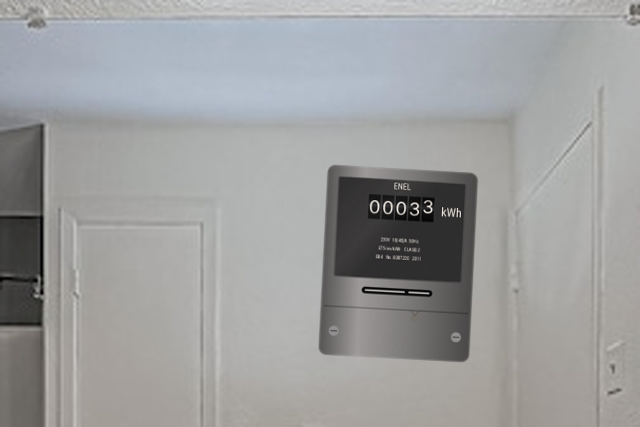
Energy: 33 kWh
